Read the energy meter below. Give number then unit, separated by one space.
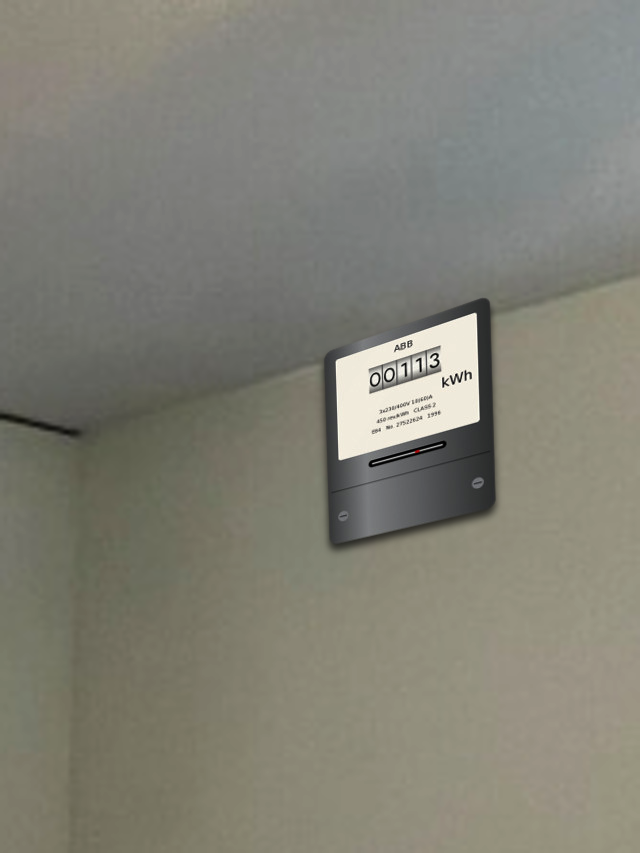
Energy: 113 kWh
